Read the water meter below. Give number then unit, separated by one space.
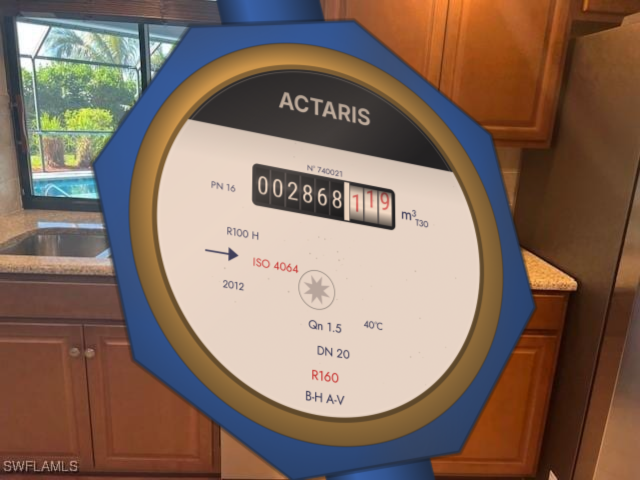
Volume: 2868.119 m³
